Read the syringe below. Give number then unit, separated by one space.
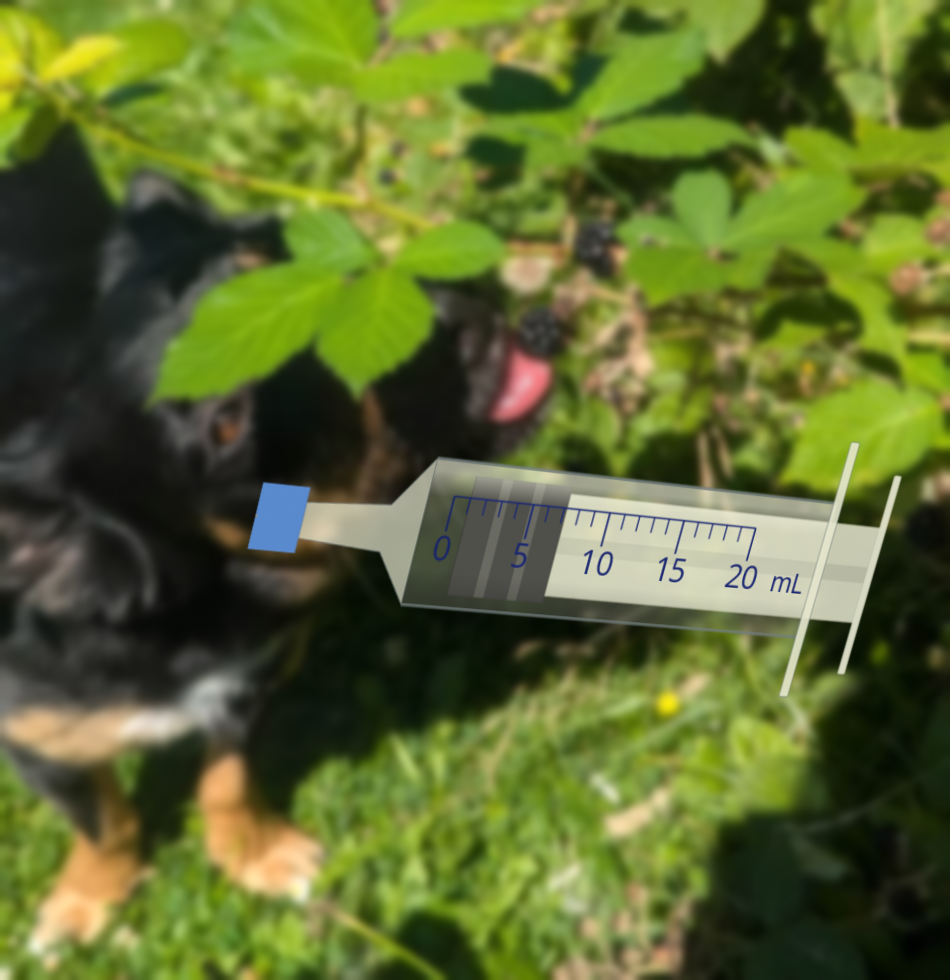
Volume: 1 mL
